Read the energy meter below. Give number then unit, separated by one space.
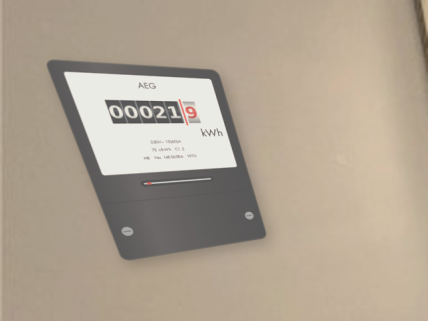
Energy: 21.9 kWh
